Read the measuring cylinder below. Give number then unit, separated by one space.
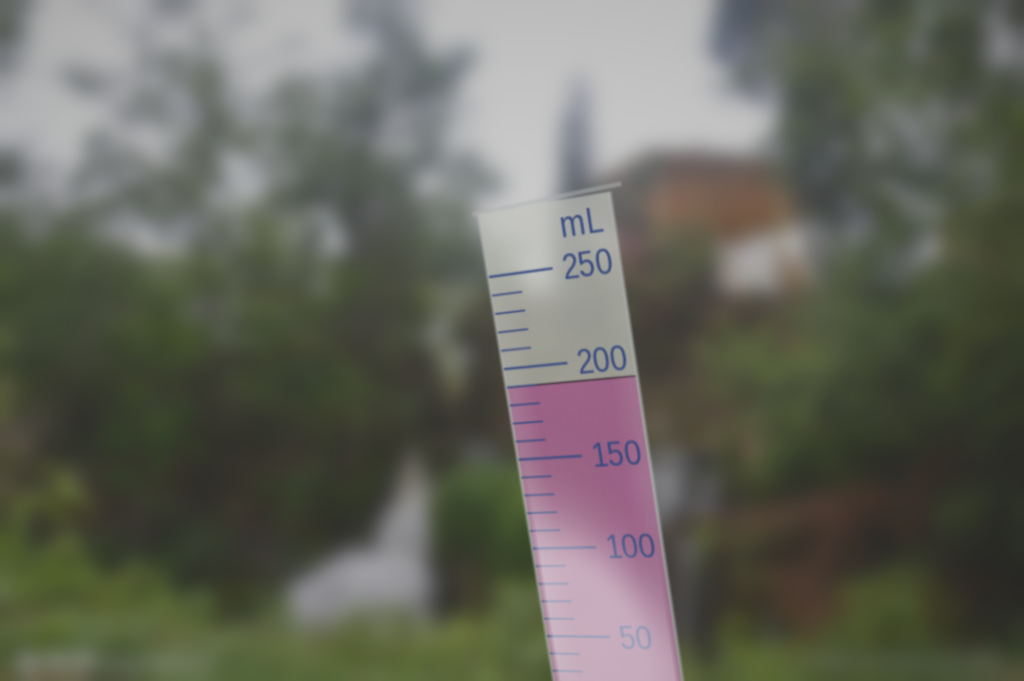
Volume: 190 mL
